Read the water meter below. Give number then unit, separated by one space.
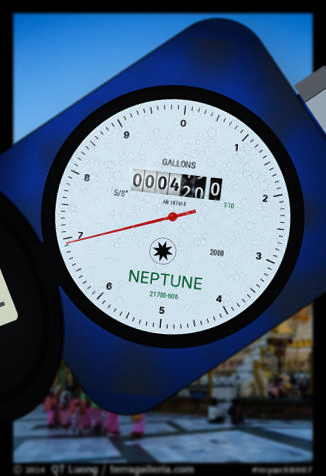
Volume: 4196.9 gal
